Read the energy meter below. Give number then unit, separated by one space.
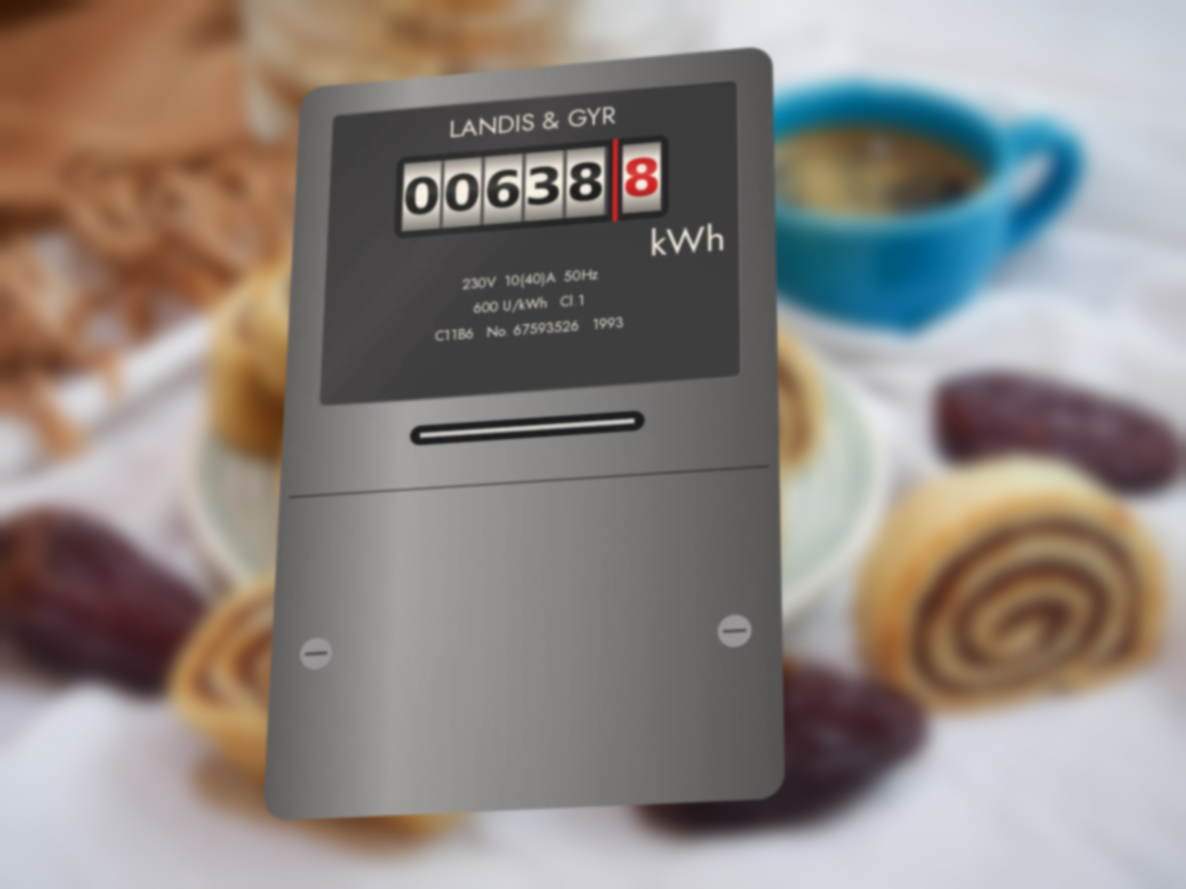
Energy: 638.8 kWh
